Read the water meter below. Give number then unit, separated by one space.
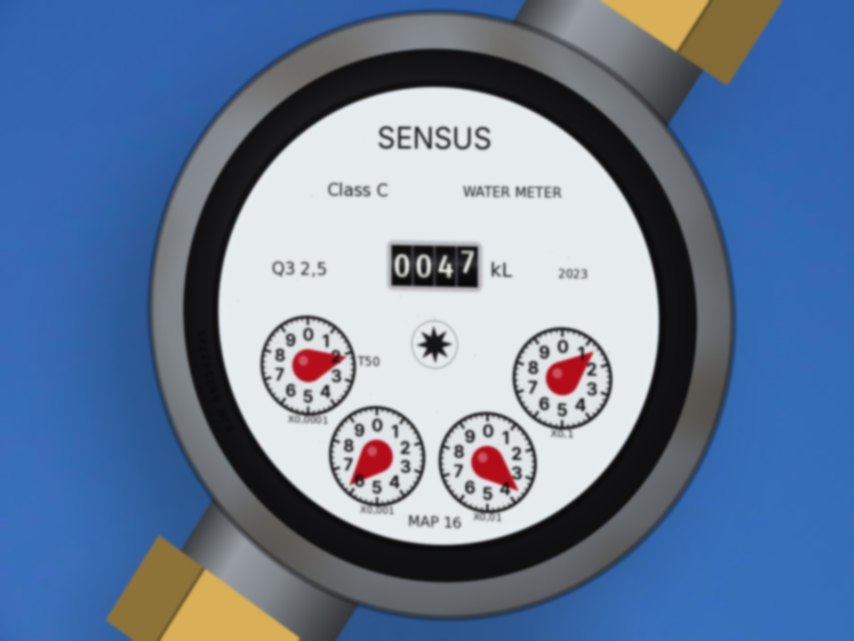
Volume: 47.1362 kL
